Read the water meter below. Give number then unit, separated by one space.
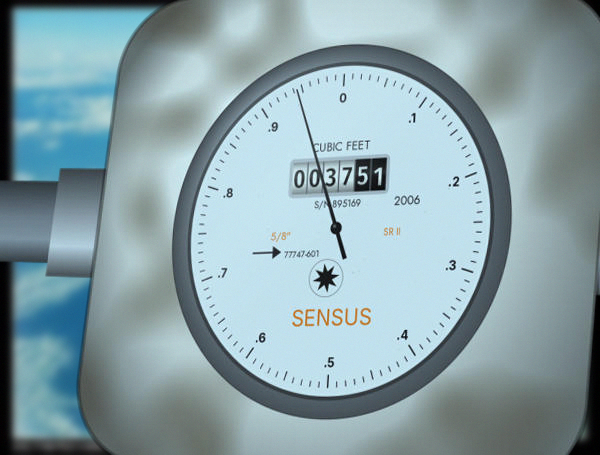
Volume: 3750.94 ft³
